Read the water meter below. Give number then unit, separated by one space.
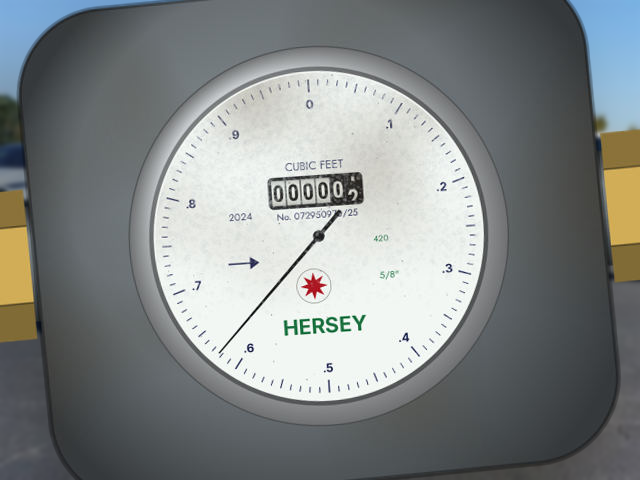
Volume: 1.62 ft³
